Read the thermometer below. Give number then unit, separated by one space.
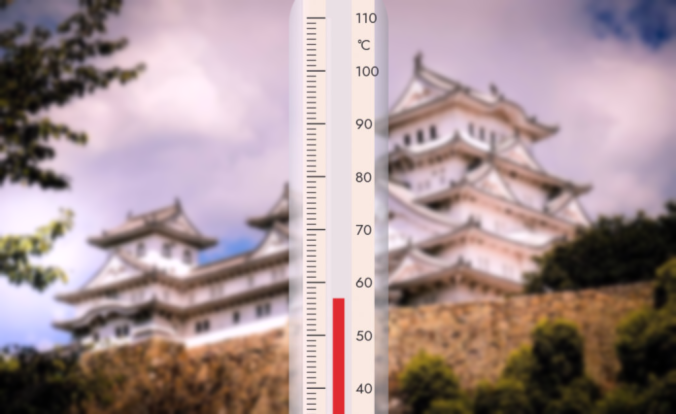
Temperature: 57 °C
